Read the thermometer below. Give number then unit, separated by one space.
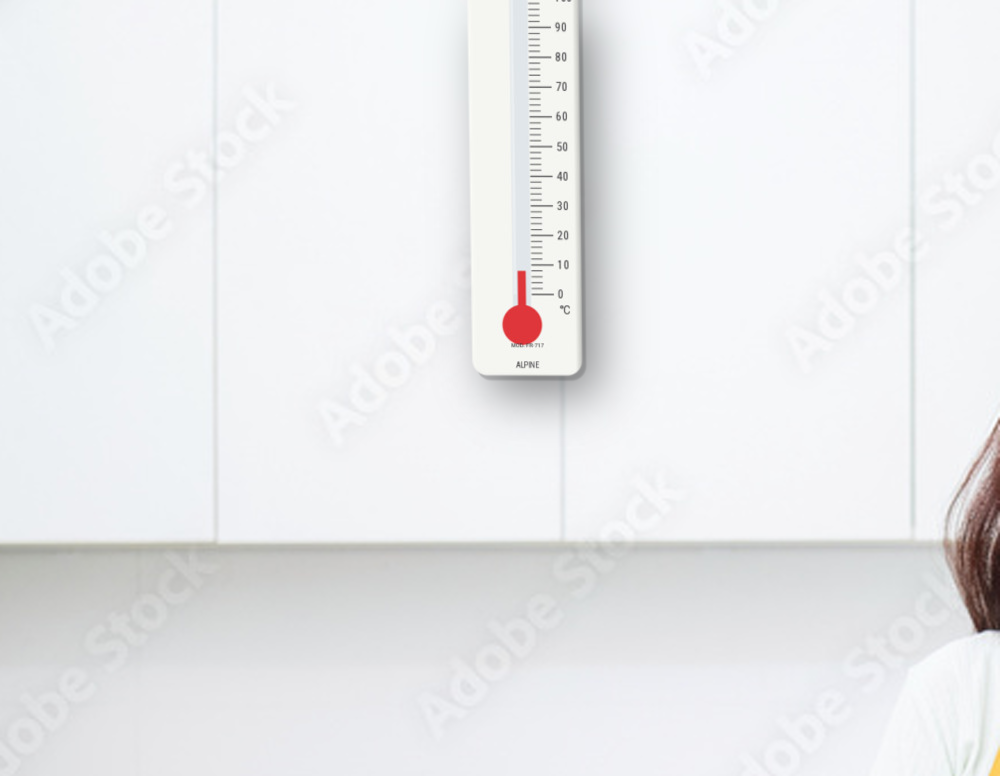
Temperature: 8 °C
